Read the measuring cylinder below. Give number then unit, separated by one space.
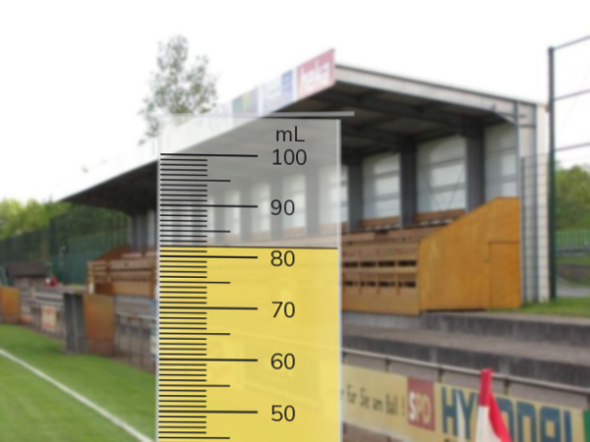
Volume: 82 mL
